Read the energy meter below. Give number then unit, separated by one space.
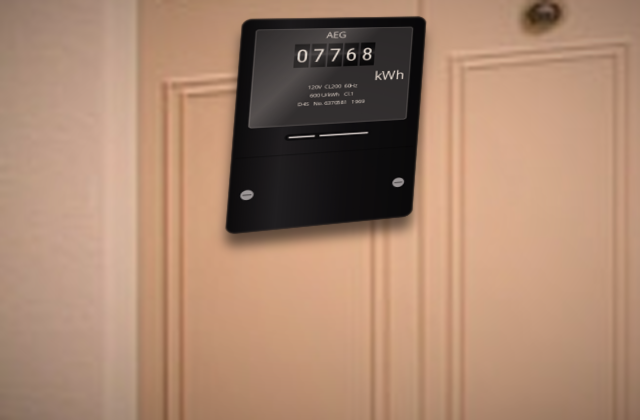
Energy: 7768 kWh
